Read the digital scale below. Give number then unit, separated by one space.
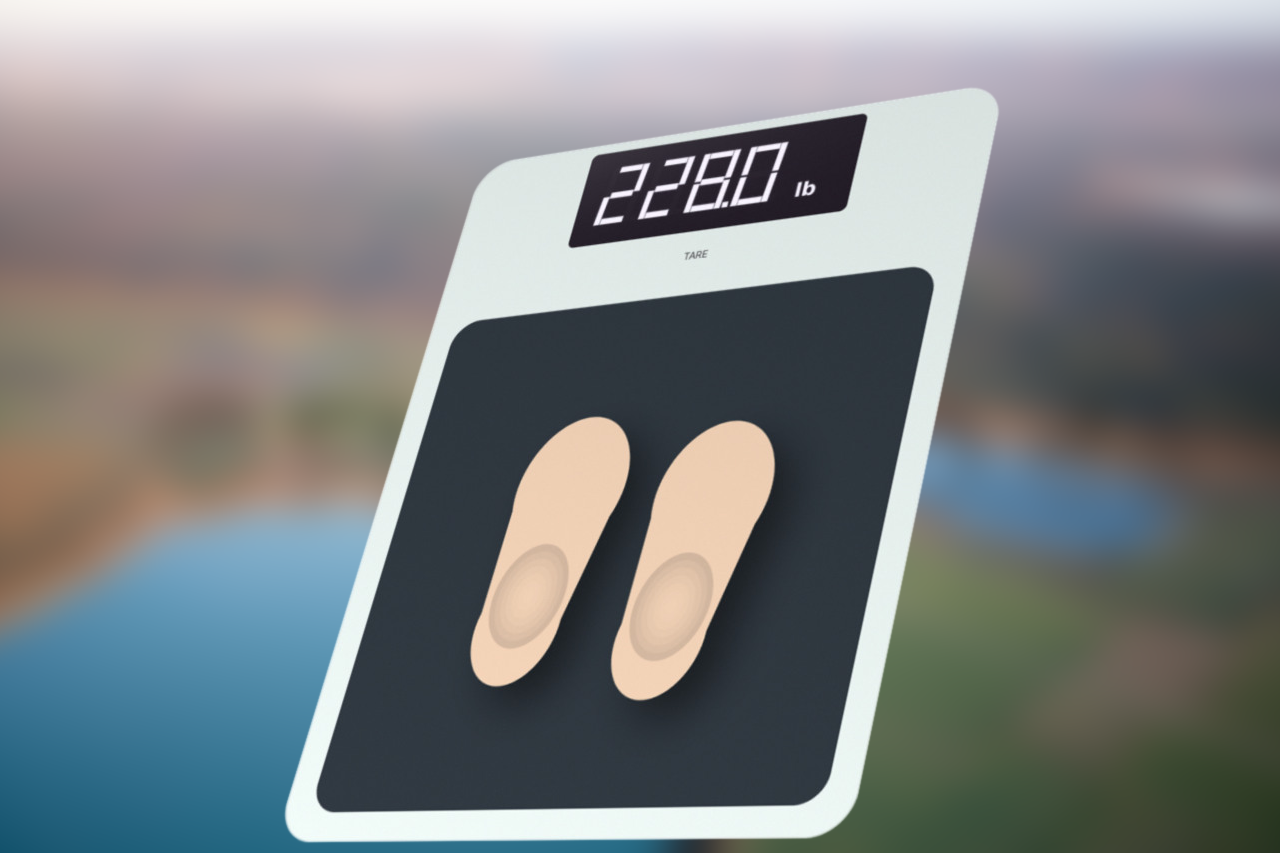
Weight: 228.0 lb
